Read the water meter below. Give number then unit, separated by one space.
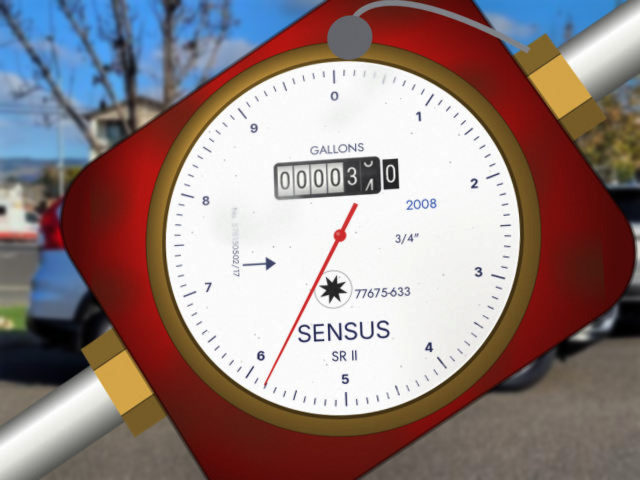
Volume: 335.8 gal
